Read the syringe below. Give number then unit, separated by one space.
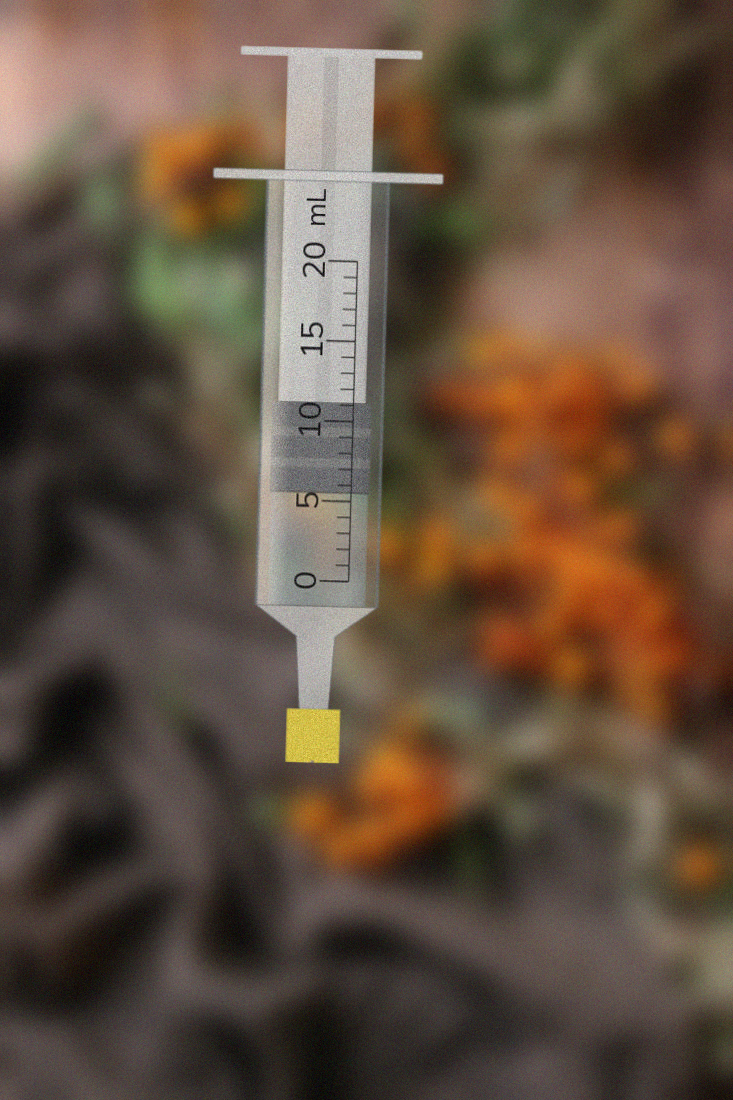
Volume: 5.5 mL
